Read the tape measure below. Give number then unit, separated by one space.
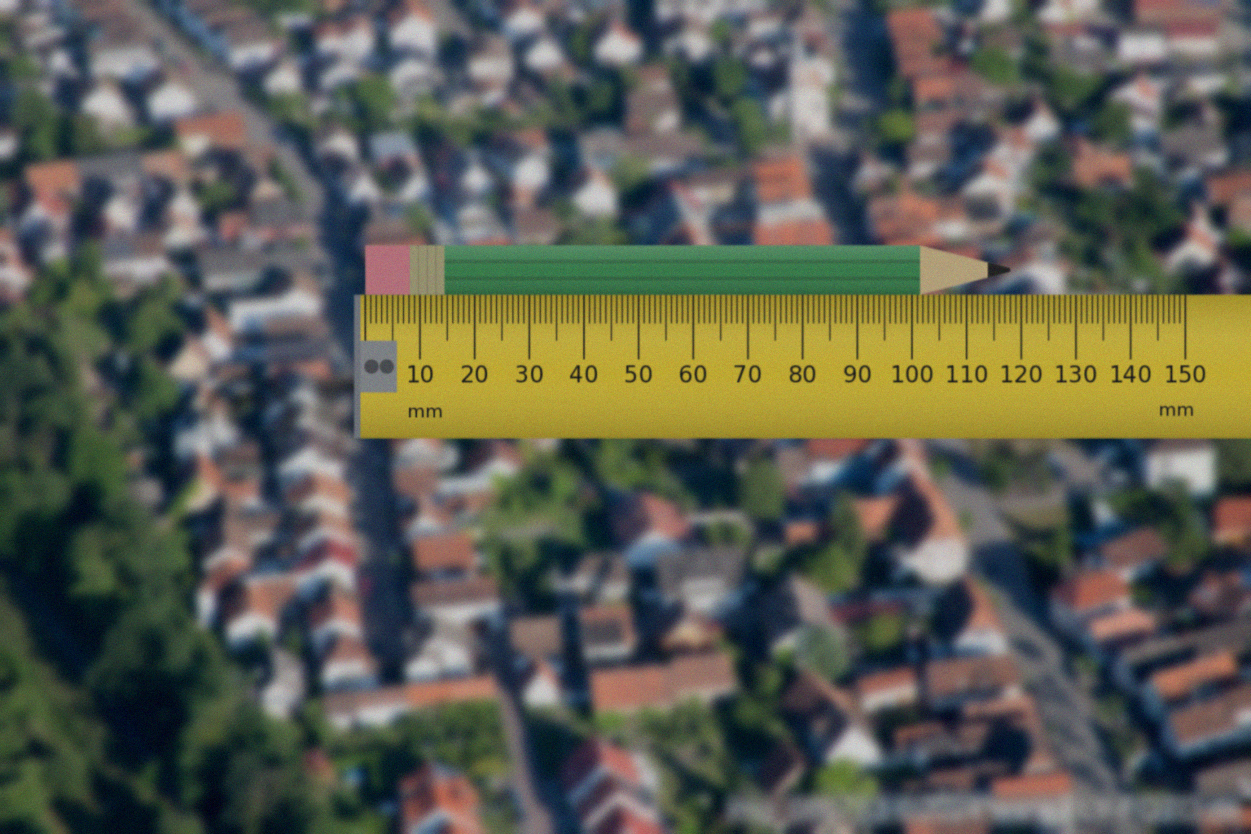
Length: 118 mm
